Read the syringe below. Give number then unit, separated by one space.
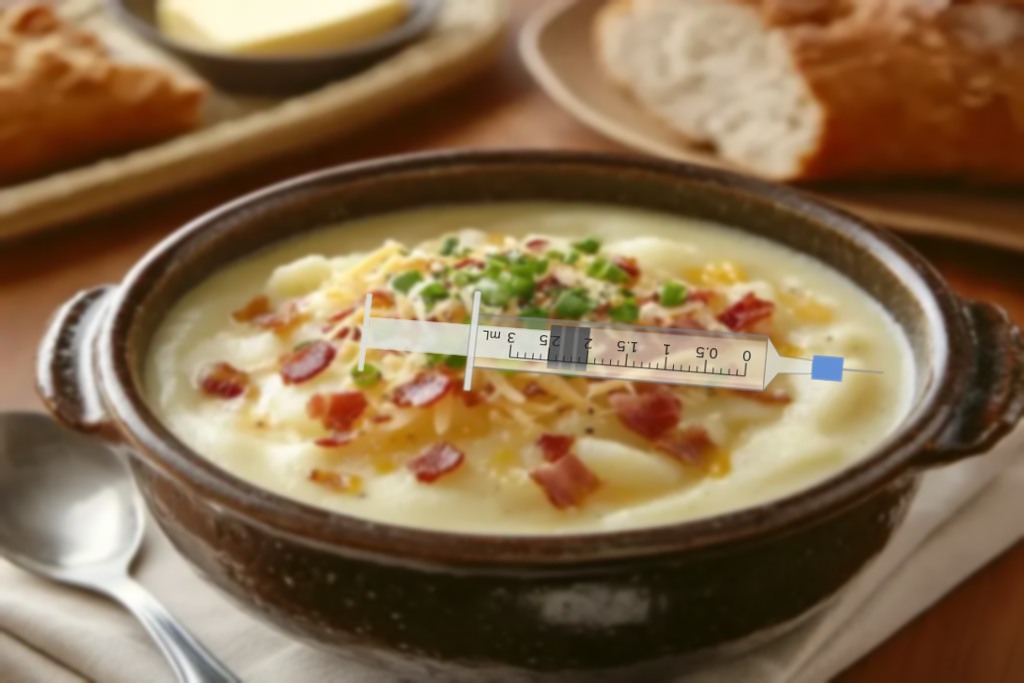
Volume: 2 mL
